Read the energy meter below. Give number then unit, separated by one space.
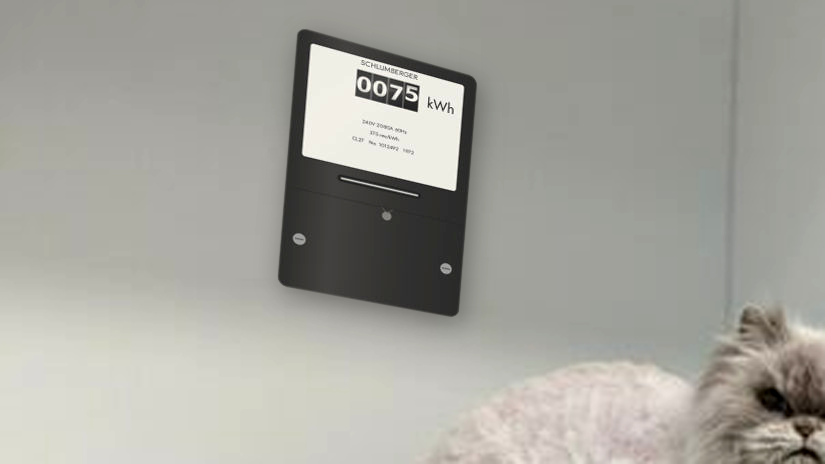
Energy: 75 kWh
